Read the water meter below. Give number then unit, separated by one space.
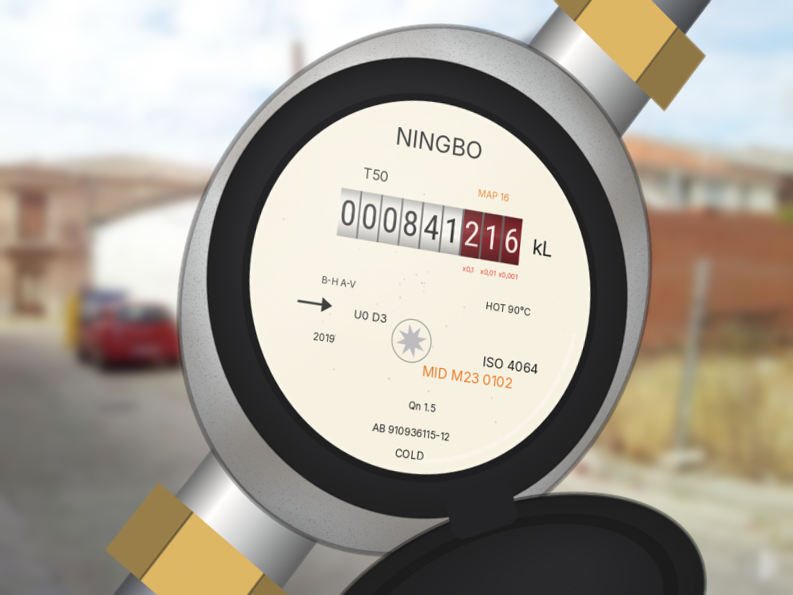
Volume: 841.216 kL
